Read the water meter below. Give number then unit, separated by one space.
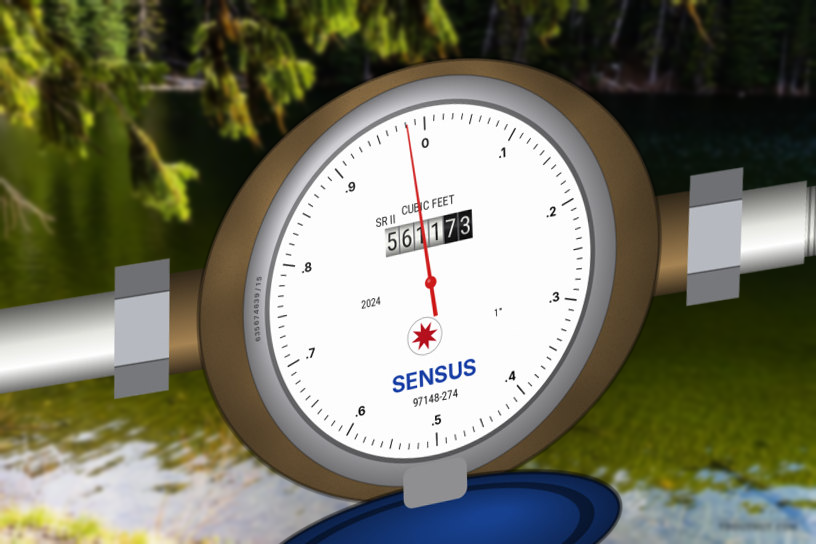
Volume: 561172.98 ft³
